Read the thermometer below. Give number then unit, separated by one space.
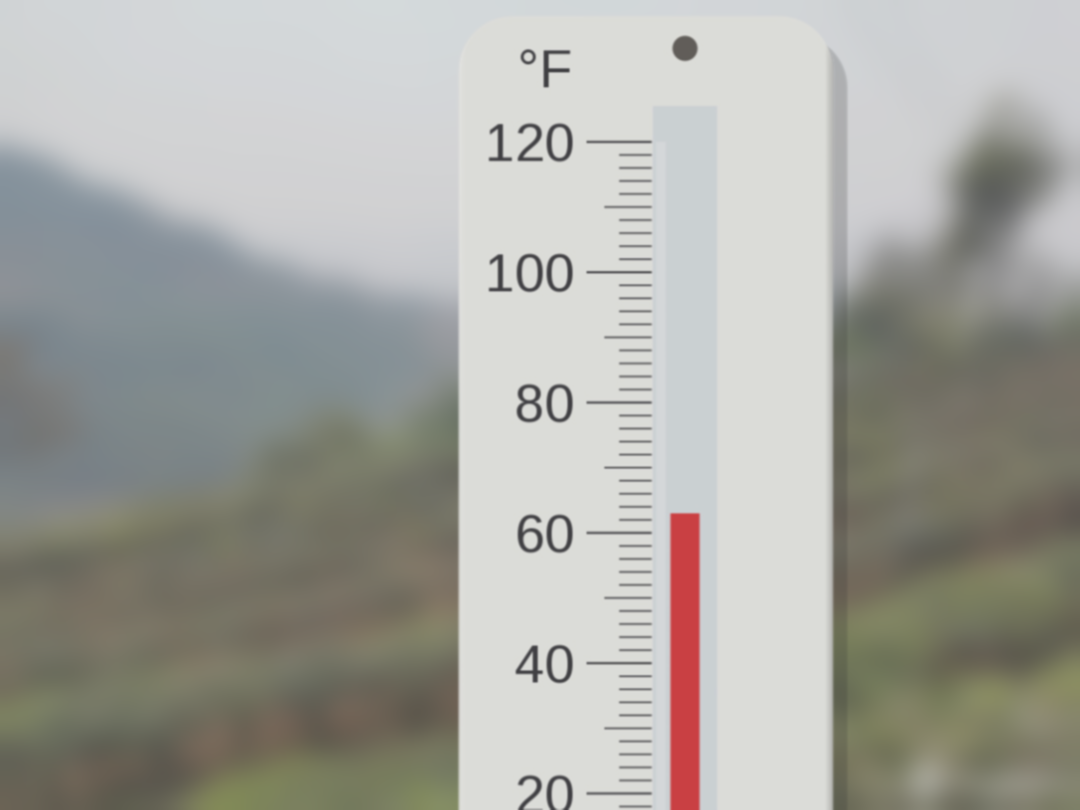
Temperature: 63 °F
